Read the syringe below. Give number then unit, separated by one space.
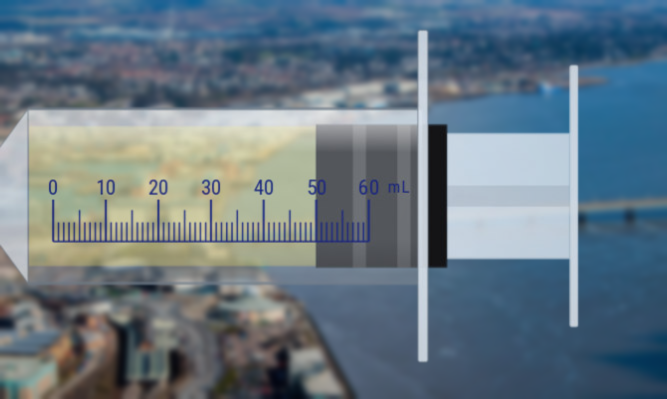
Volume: 50 mL
